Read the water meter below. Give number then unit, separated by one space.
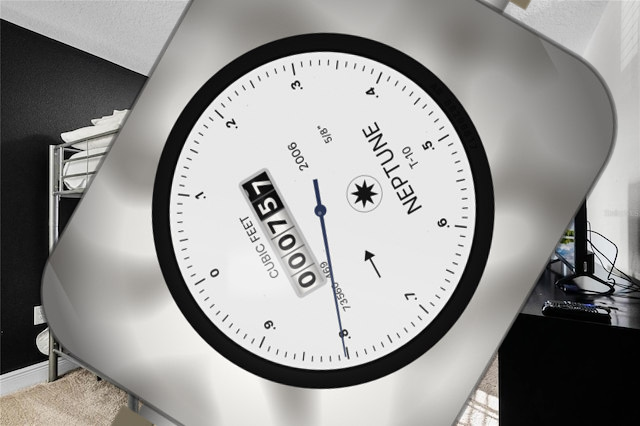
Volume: 756.80 ft³
